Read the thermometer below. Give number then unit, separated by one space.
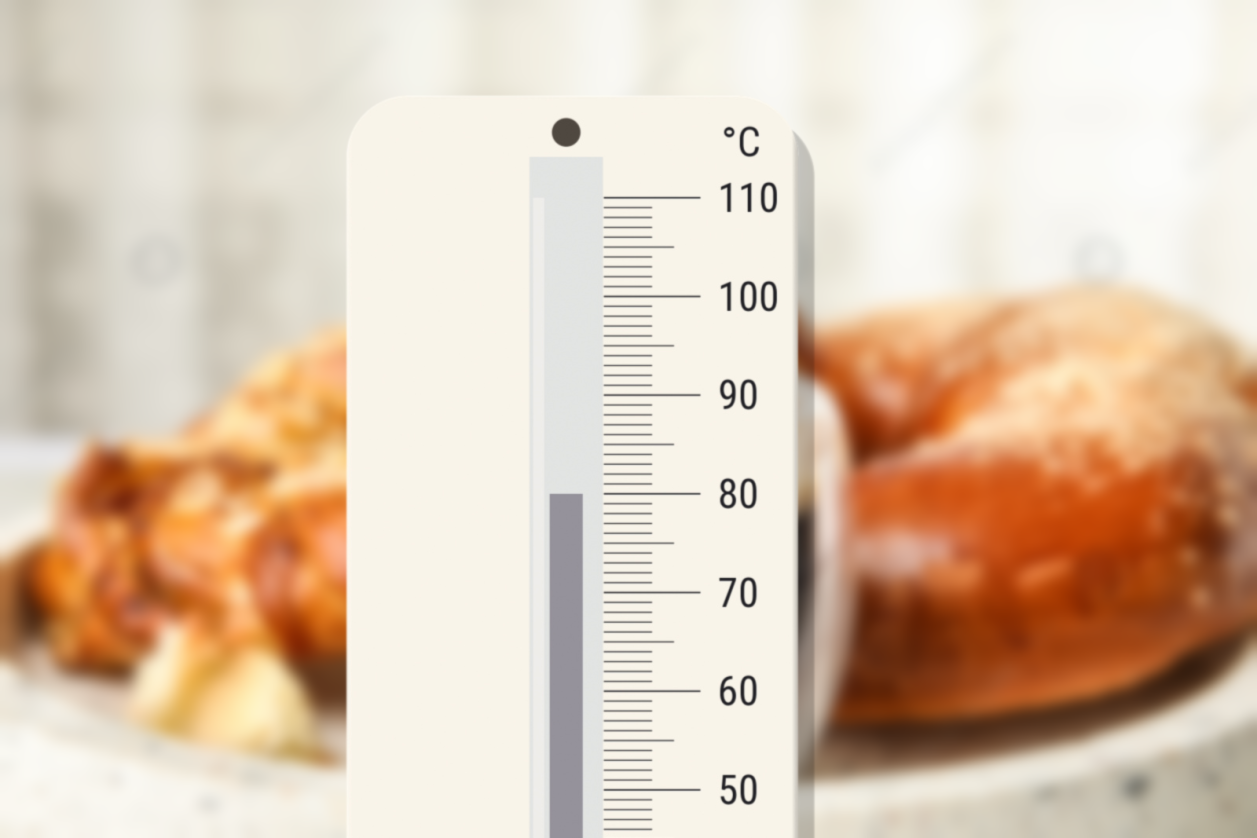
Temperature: 80 °C
